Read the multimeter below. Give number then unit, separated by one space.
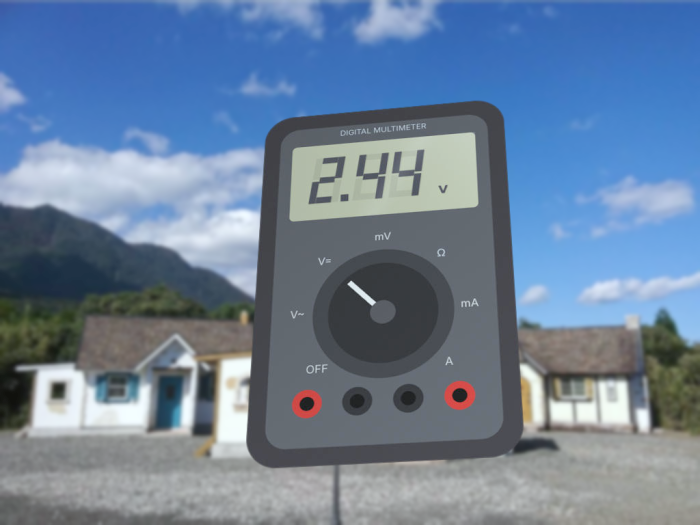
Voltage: 2.44 V
